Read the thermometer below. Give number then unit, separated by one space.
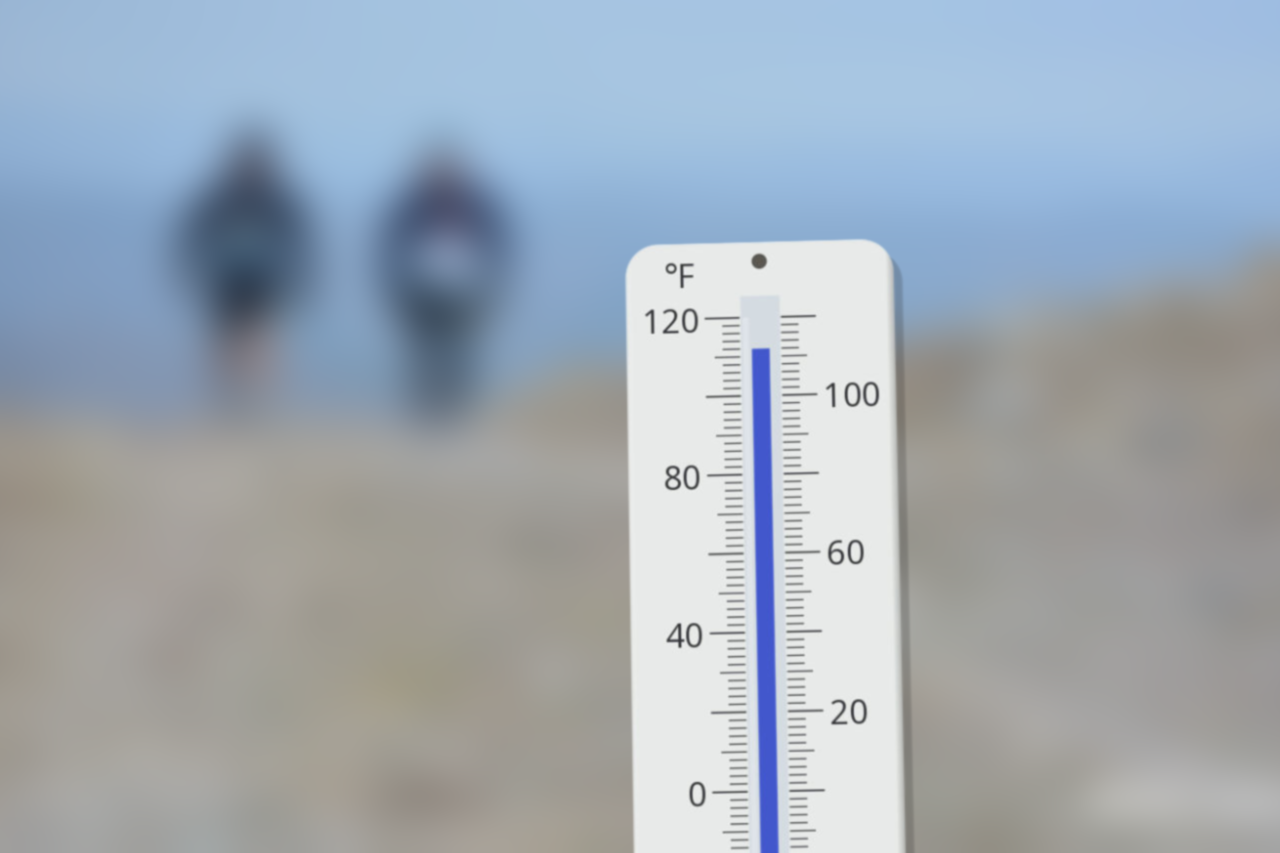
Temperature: 112 °F
